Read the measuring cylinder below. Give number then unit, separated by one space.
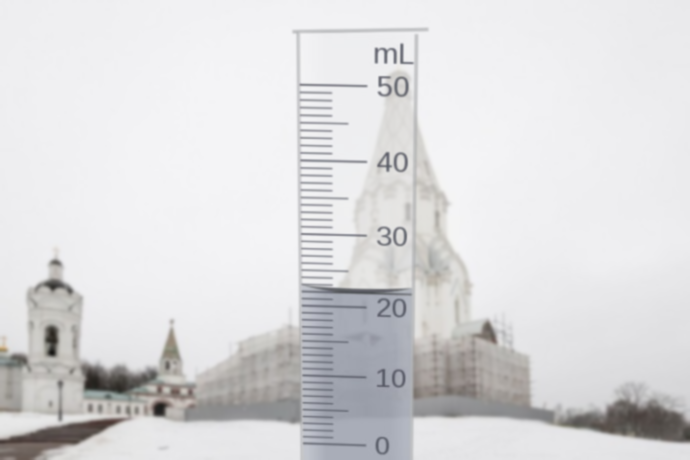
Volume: 22 mL
